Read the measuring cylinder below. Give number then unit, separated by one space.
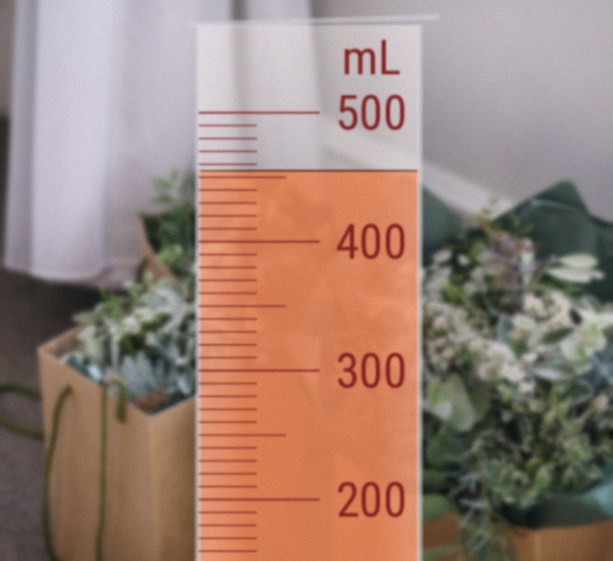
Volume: 455 mL
